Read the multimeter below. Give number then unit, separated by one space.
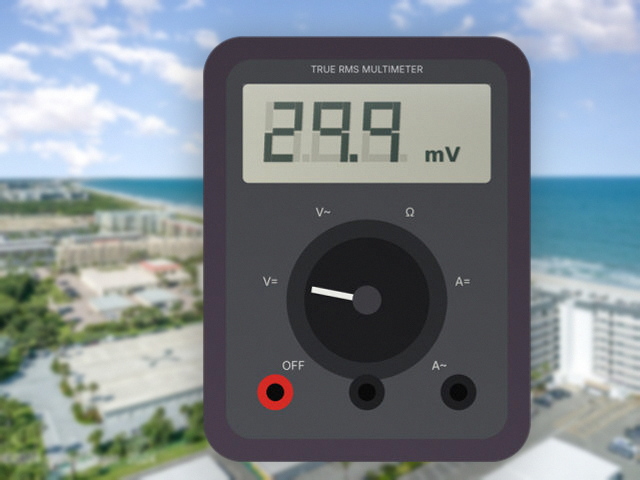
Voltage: 29.9 mV
